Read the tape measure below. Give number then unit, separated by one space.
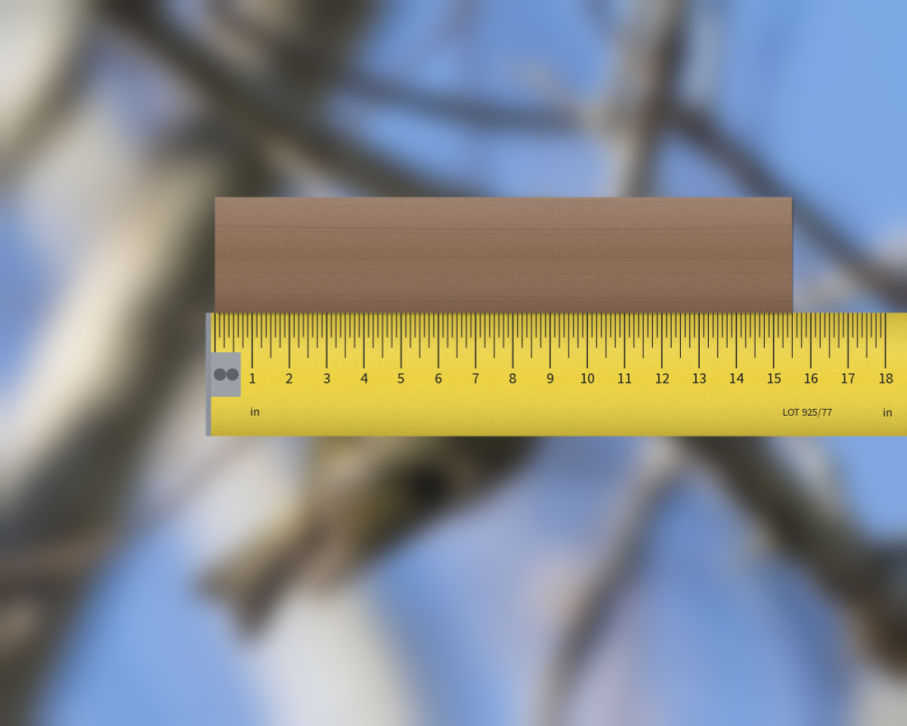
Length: 15.5 in
